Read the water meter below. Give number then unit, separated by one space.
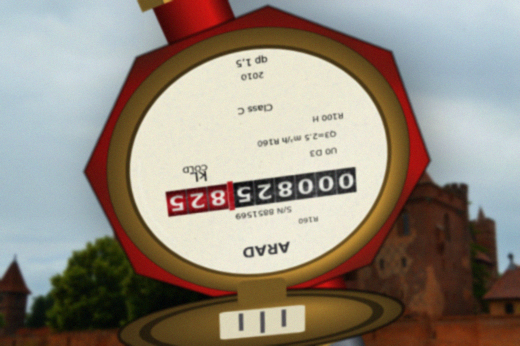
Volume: 825.825 kL
